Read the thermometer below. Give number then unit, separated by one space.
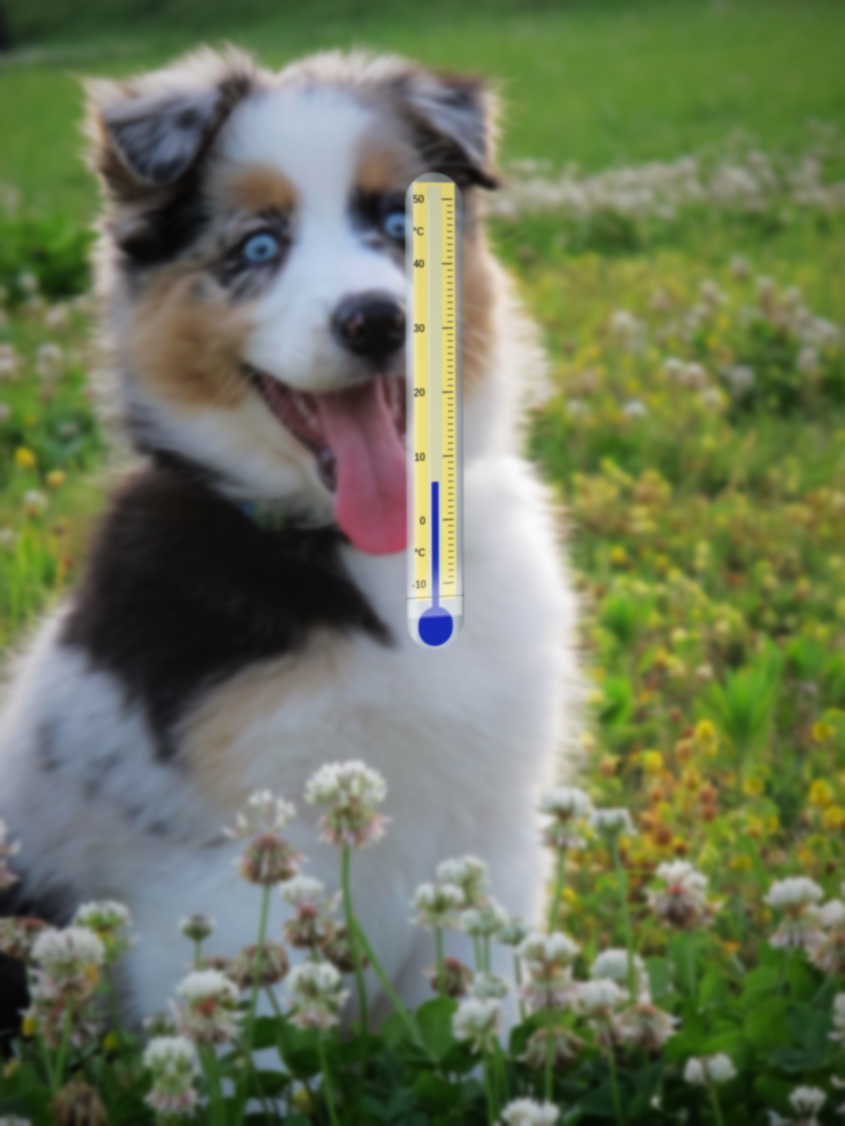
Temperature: 6 °C
